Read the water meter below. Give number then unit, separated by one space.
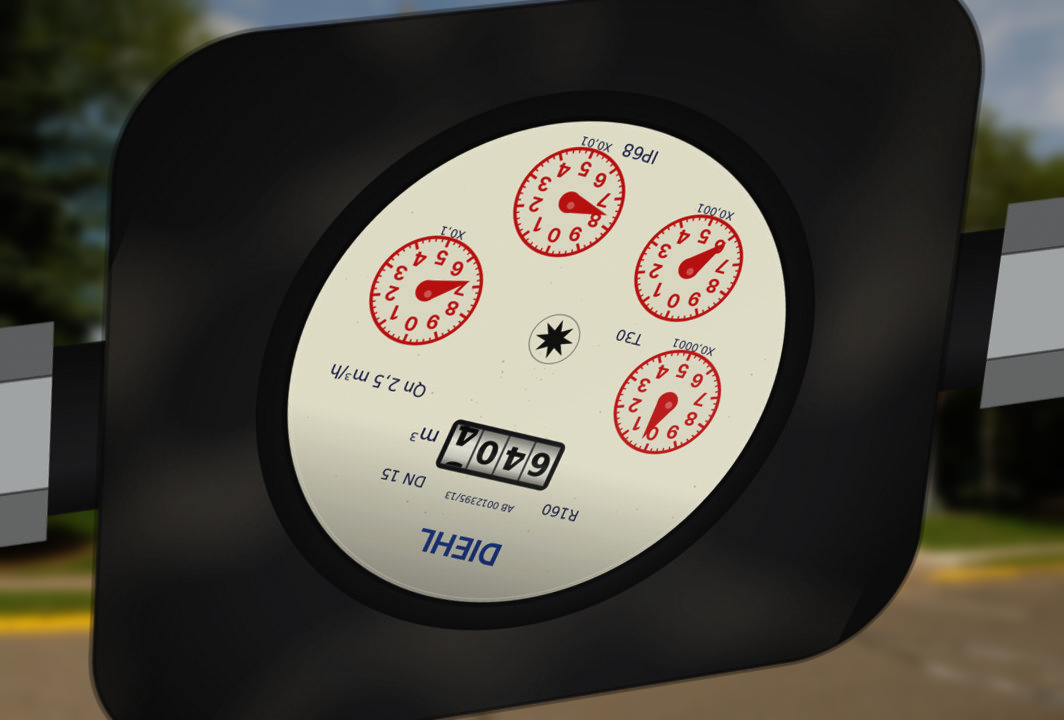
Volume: 6403.6760 m³
